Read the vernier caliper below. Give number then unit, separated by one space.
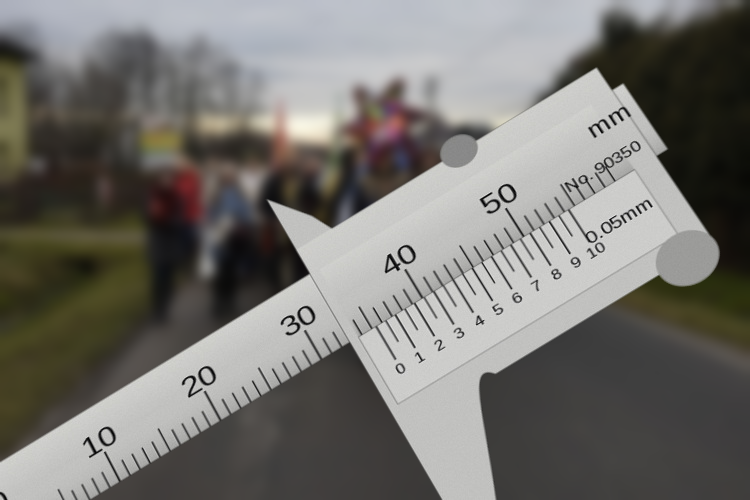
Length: 35.4 mm
